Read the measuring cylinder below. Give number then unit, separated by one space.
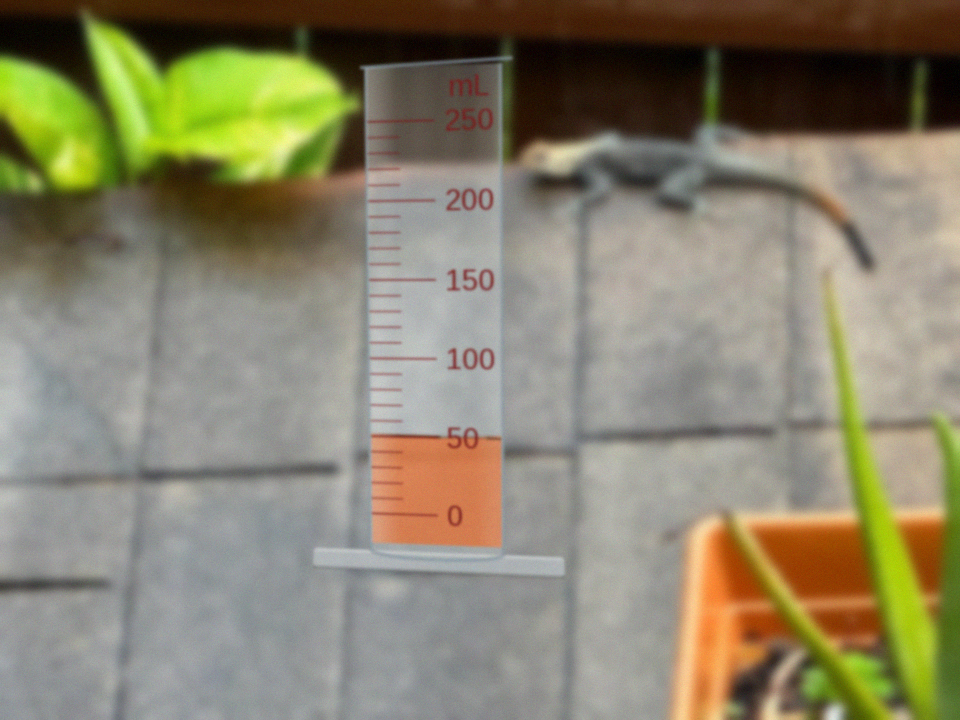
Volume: 50 mL
